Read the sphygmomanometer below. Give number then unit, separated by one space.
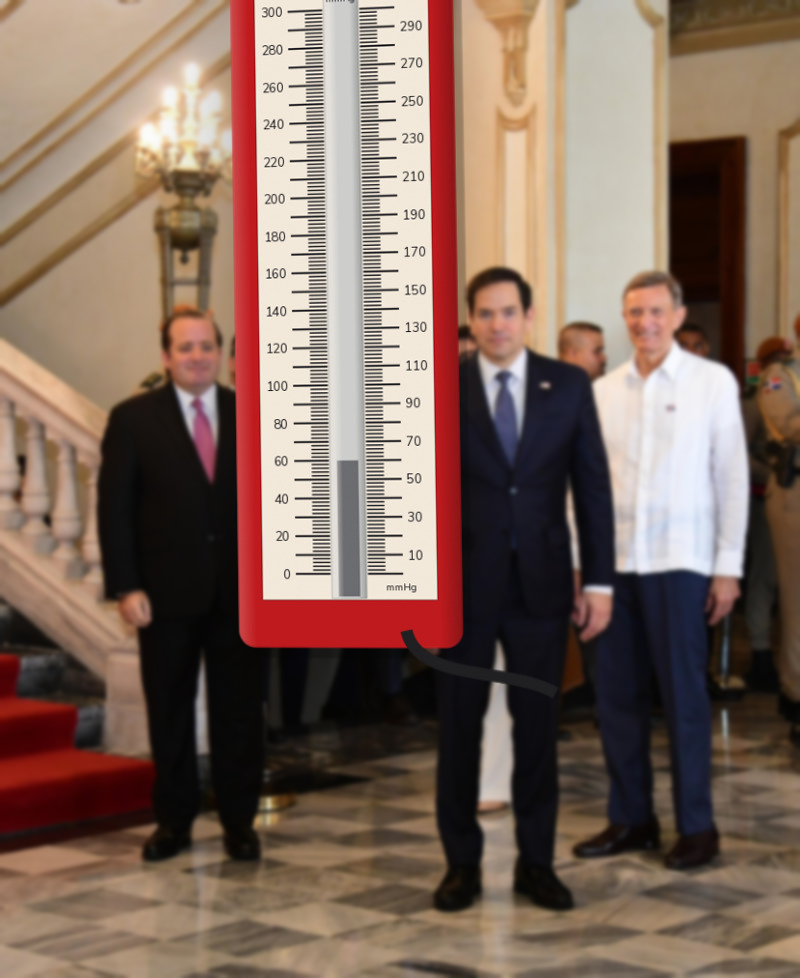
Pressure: 60 mmHg
